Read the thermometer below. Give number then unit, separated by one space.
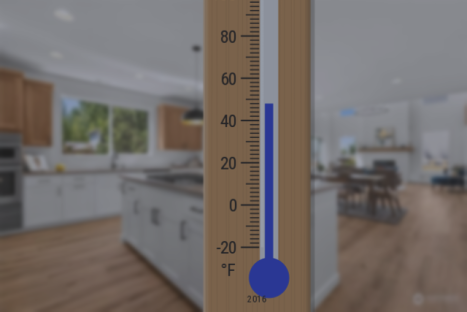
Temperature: 48 °F
